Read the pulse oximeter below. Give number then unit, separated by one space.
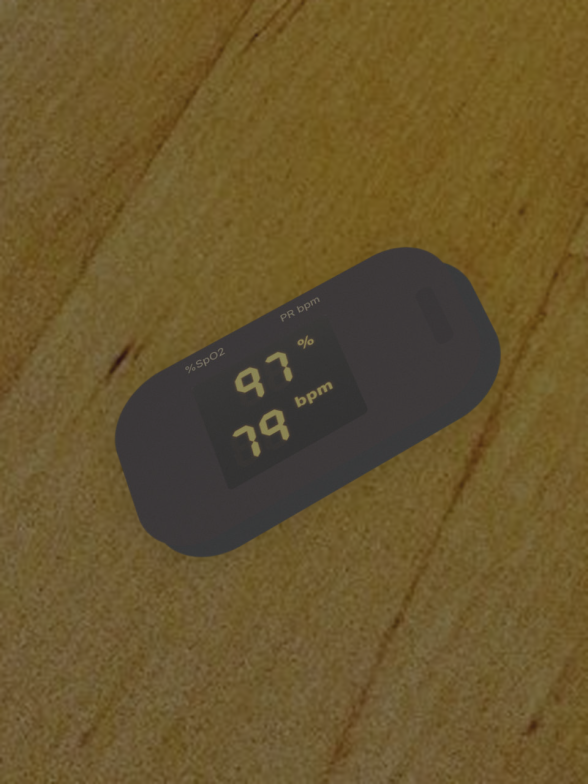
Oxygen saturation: 97 %
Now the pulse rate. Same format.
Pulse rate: 79 bpm
